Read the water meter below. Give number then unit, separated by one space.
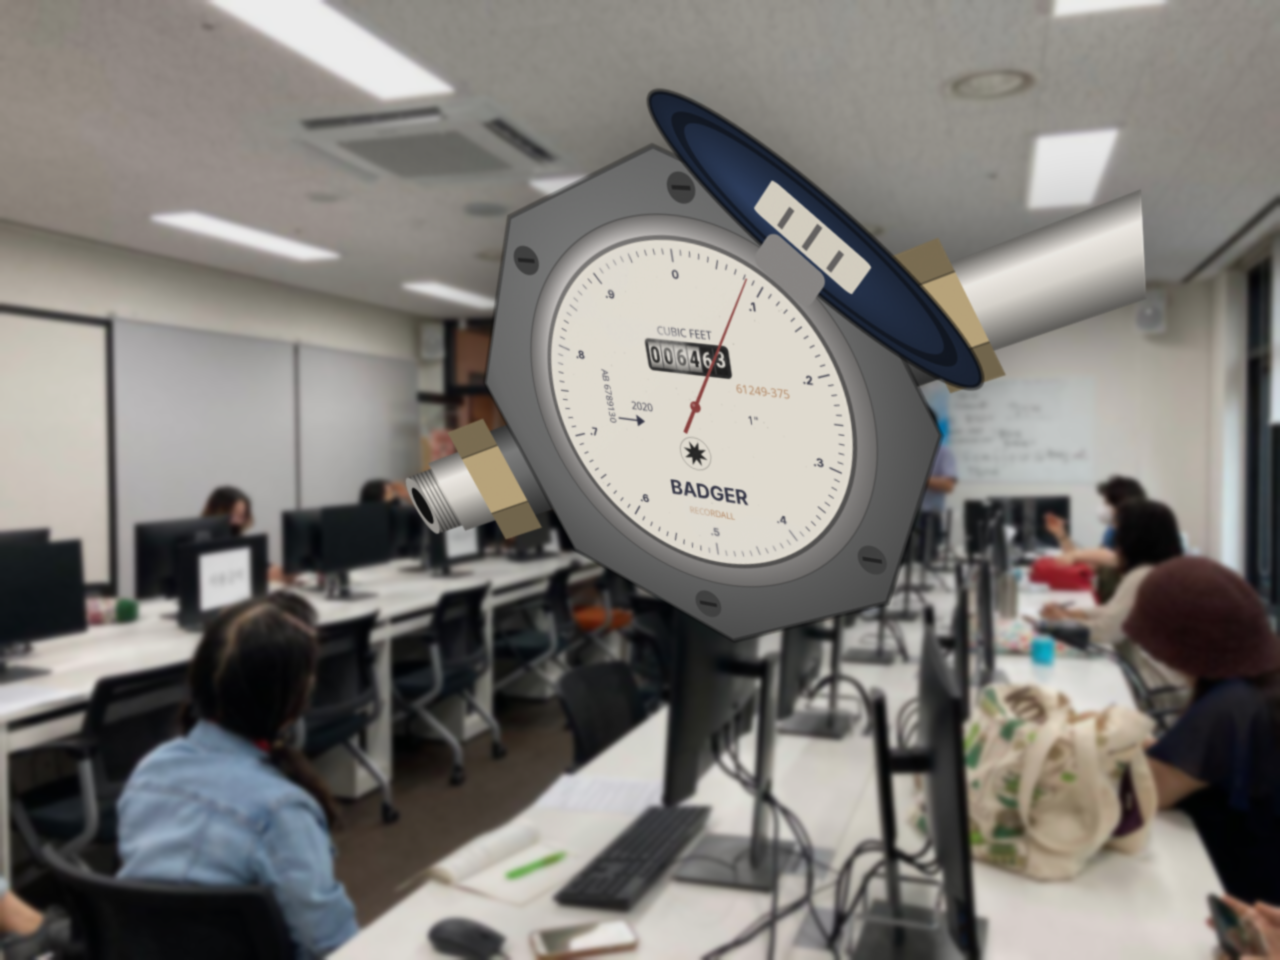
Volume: 6463.08 ft³
